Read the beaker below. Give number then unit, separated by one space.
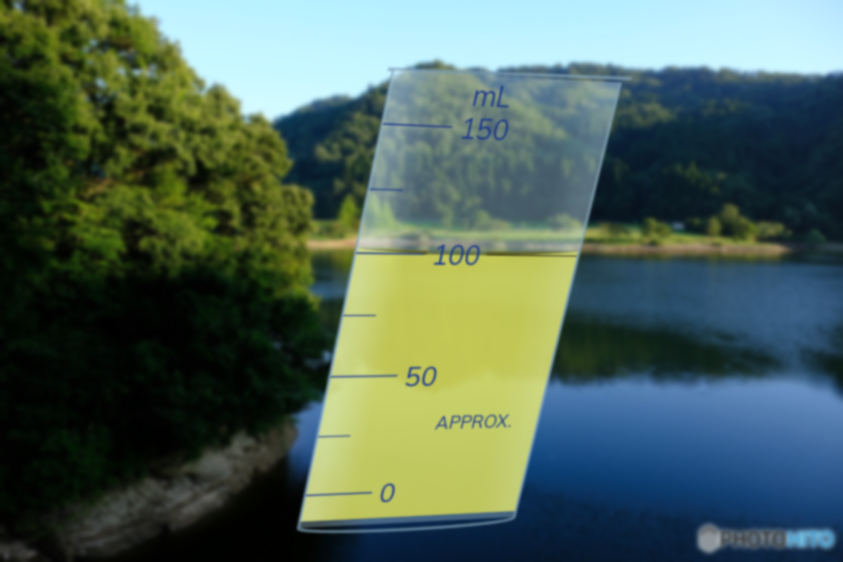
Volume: 100 mL
